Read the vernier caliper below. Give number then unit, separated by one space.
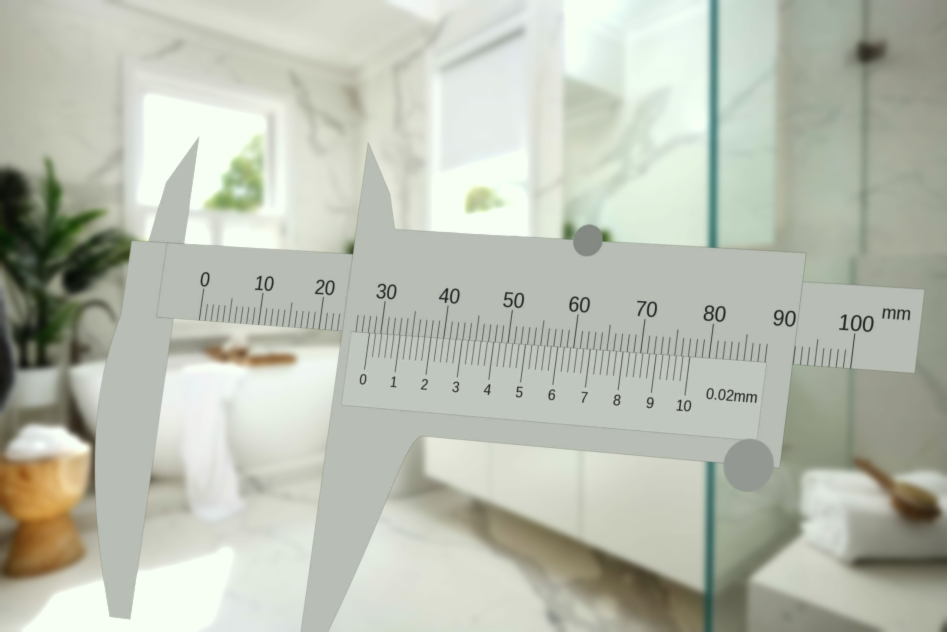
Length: 28.2 mm
